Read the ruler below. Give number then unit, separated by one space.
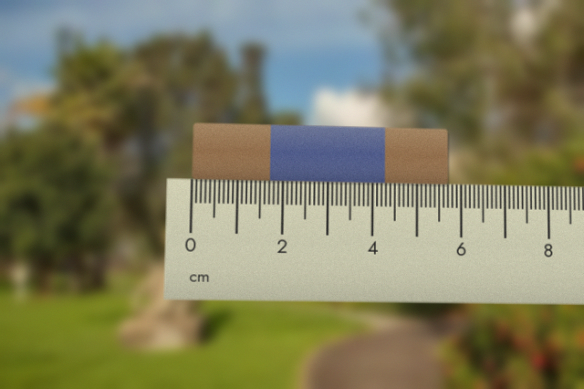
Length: 5.7 cm
